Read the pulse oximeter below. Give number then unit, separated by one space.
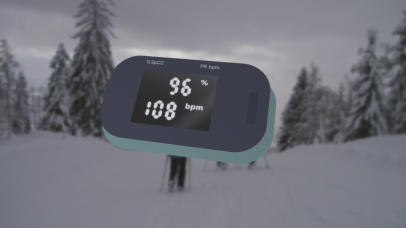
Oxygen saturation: 96 %
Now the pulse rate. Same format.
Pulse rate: 108 bpm
